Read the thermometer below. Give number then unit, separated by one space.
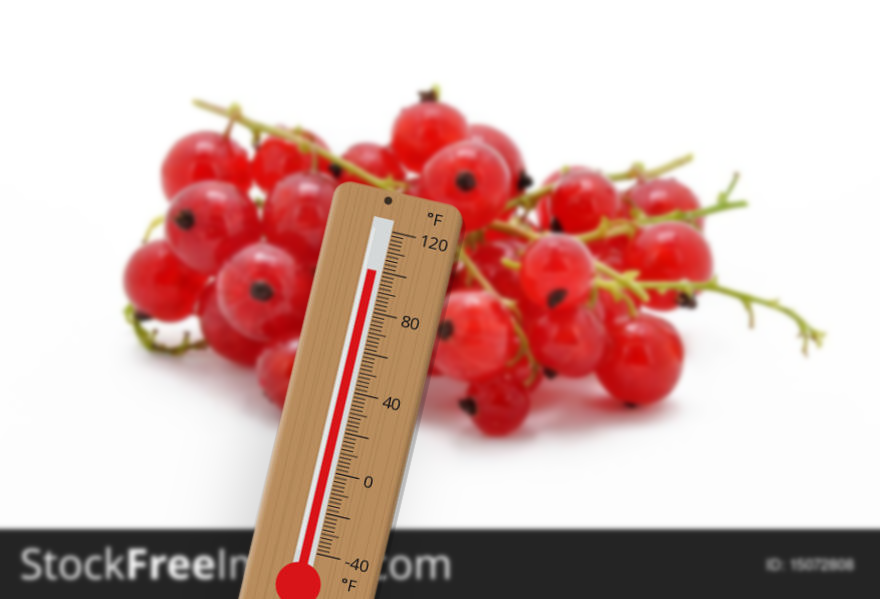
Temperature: 100 °F
